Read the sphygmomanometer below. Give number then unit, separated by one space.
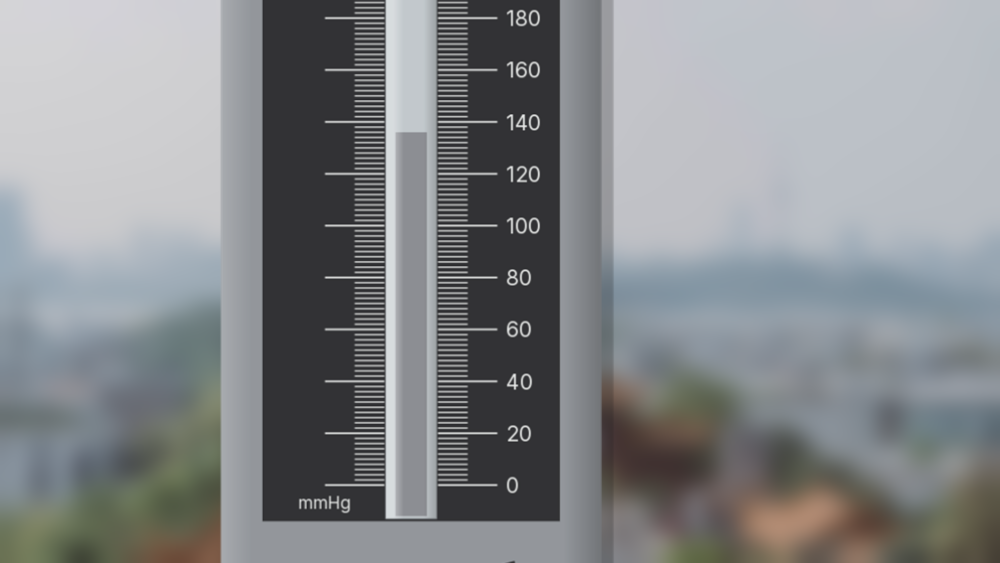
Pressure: 136 mmHg
